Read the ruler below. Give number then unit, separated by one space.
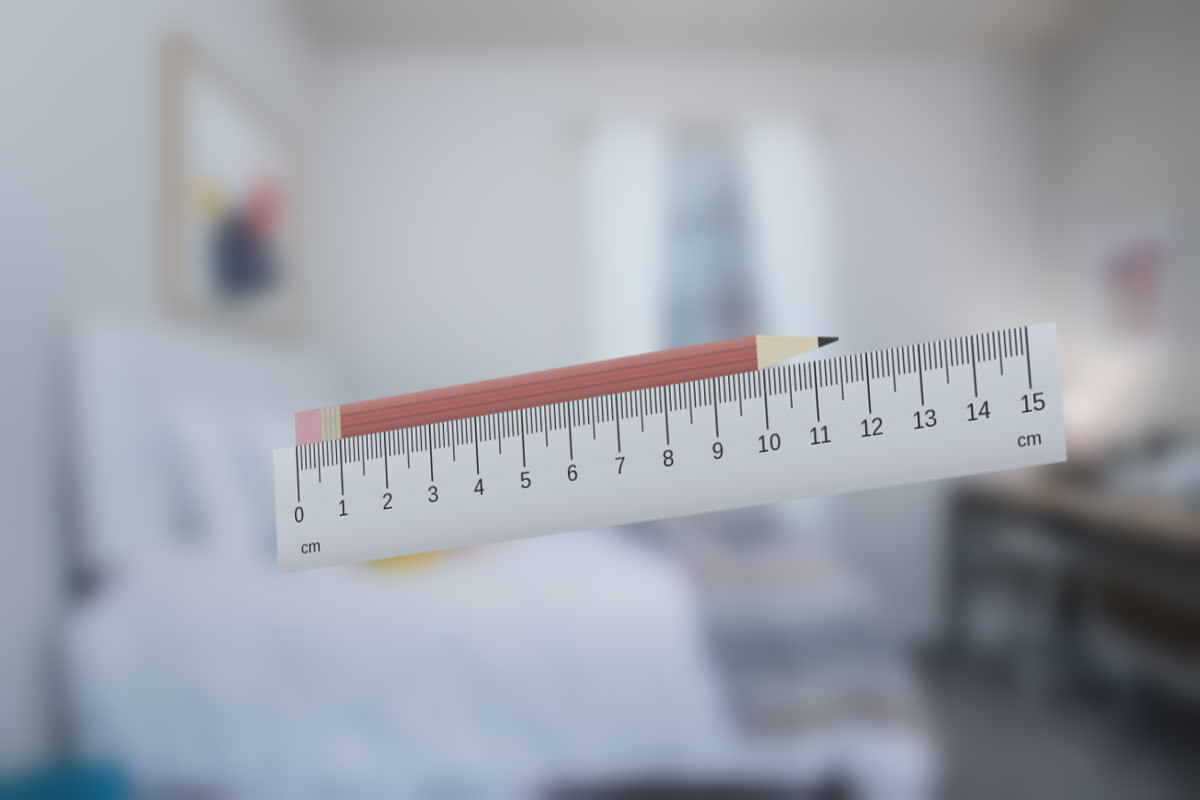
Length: 11.5 cm
